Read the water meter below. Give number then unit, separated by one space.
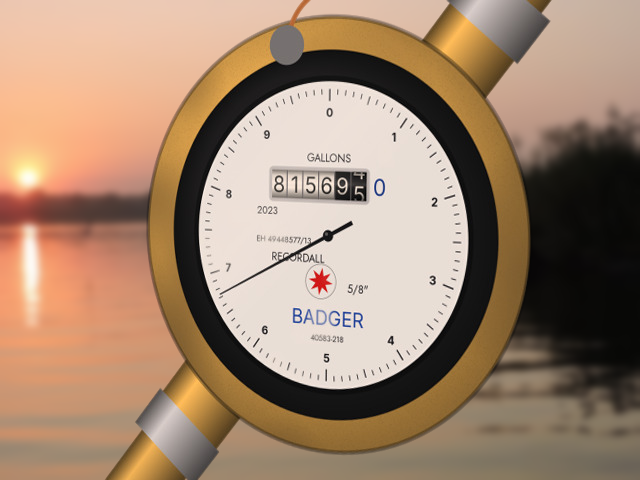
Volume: 8156946.7 gal
